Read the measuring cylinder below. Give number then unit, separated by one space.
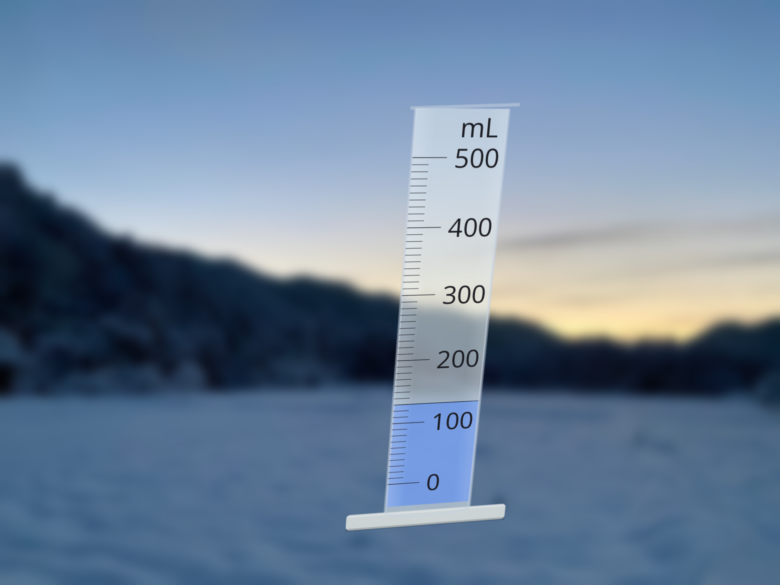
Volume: 130 mL
